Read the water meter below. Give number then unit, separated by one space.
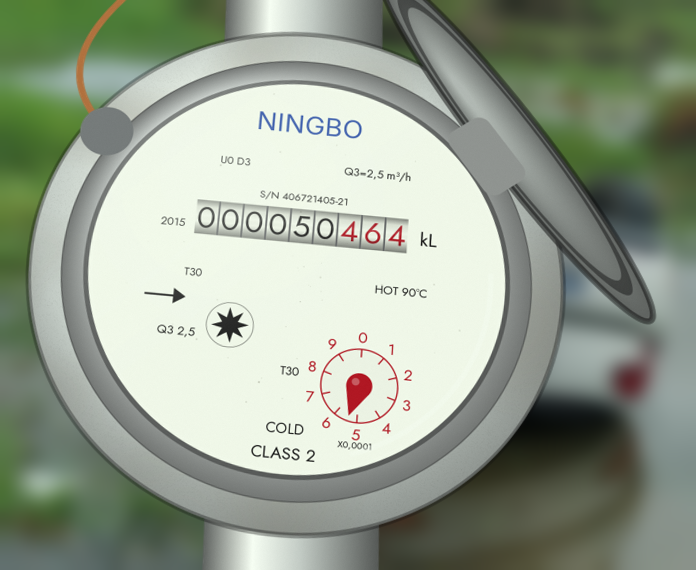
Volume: 50.4645 kL
